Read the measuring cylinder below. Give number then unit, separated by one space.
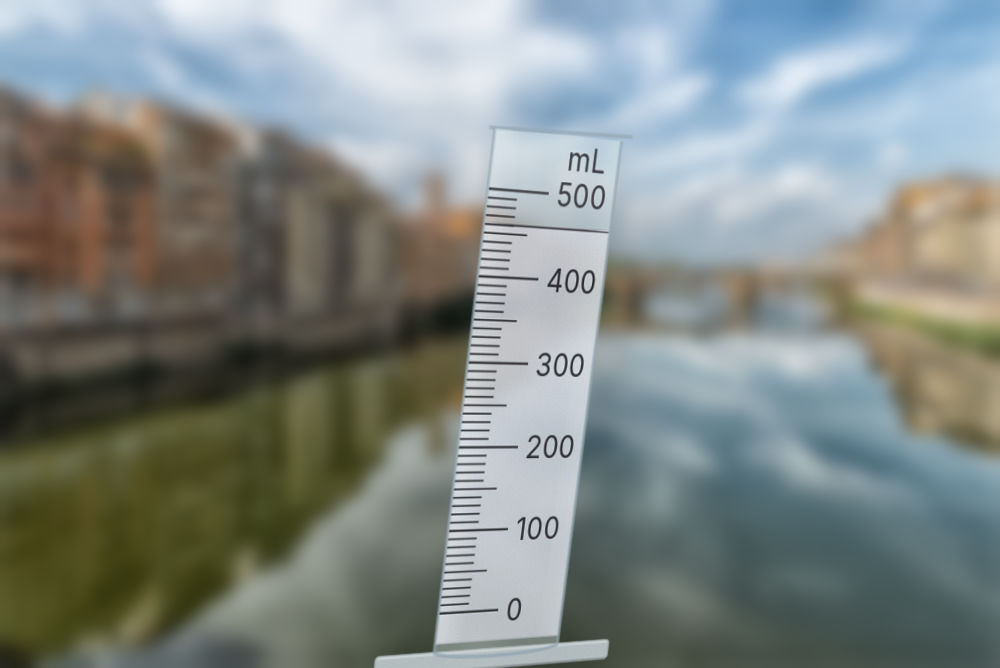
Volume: 460 mL
